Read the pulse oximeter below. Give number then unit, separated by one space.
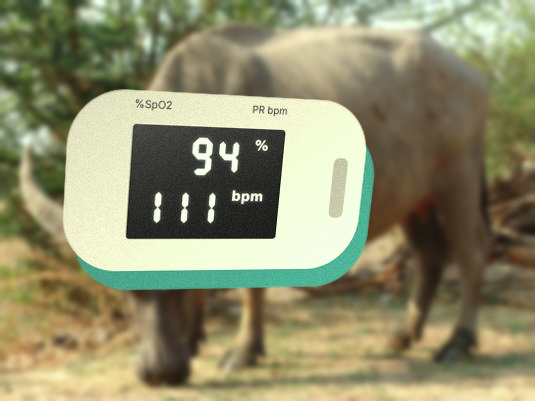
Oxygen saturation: 94 %
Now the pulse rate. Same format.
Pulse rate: 111 bpm
